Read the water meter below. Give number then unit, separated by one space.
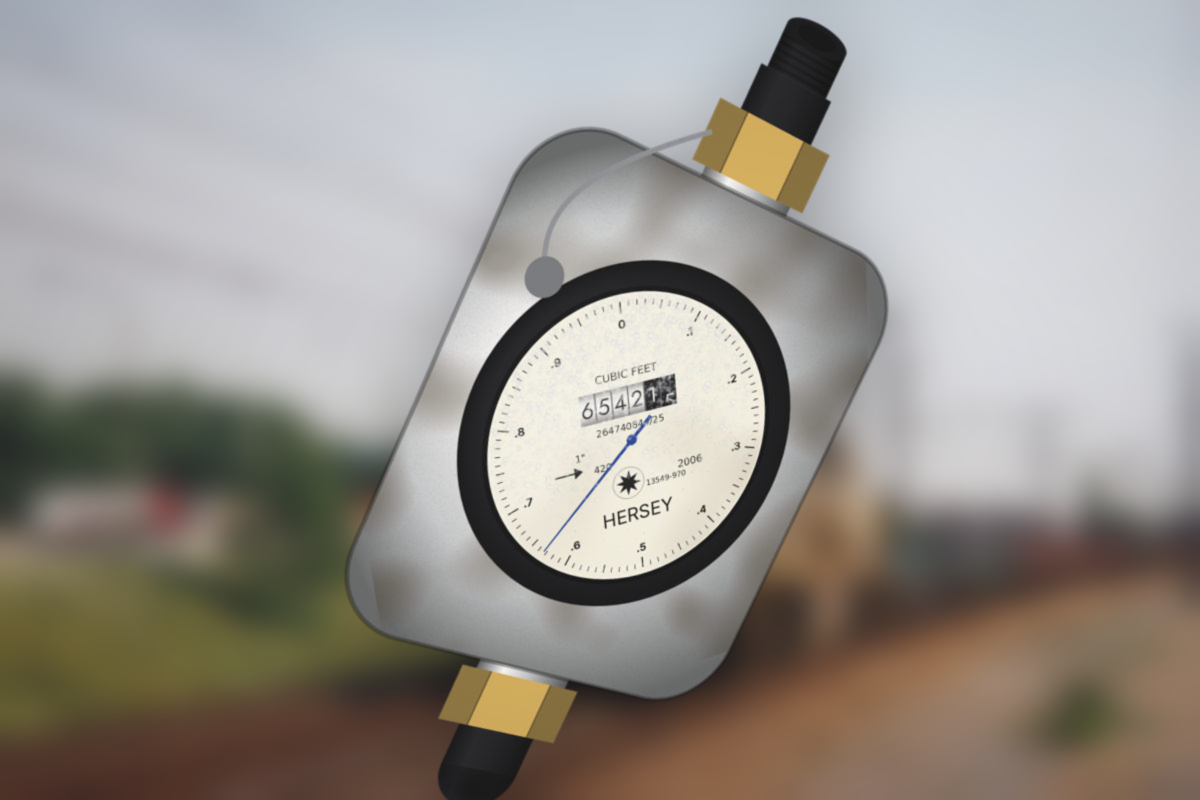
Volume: 654214.63 ft³
